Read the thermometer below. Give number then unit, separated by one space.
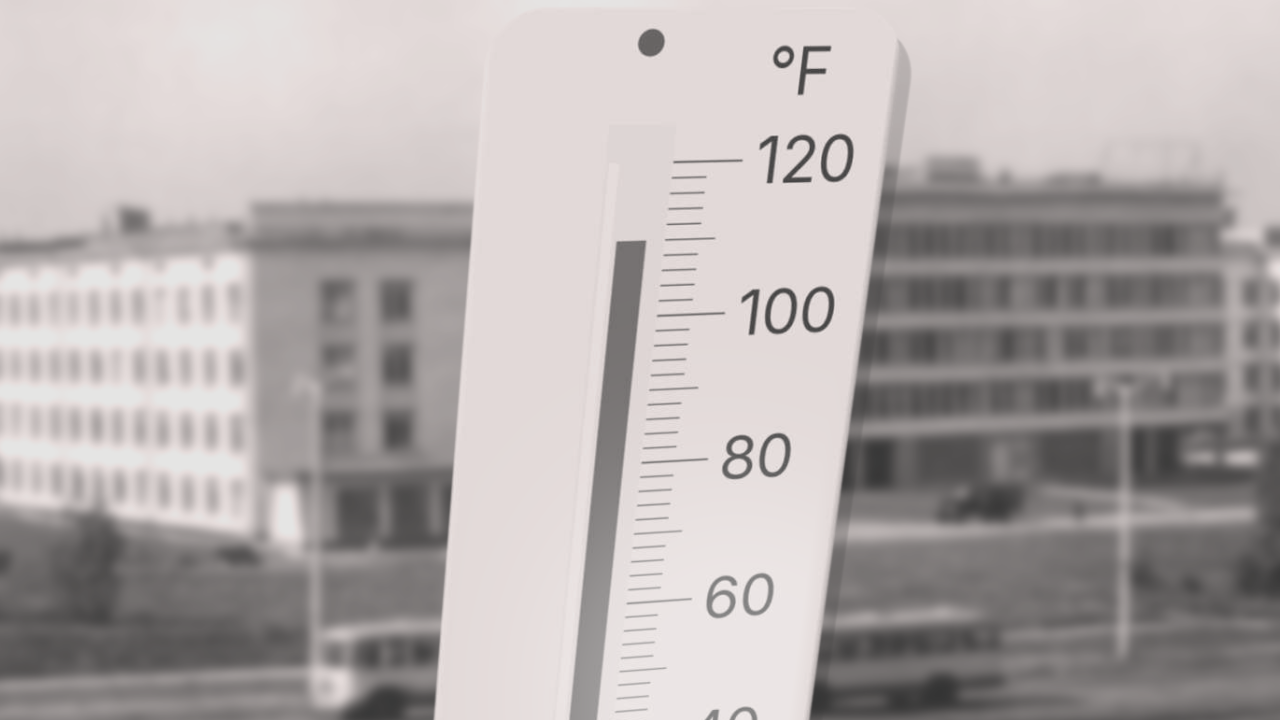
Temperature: 110 °F
